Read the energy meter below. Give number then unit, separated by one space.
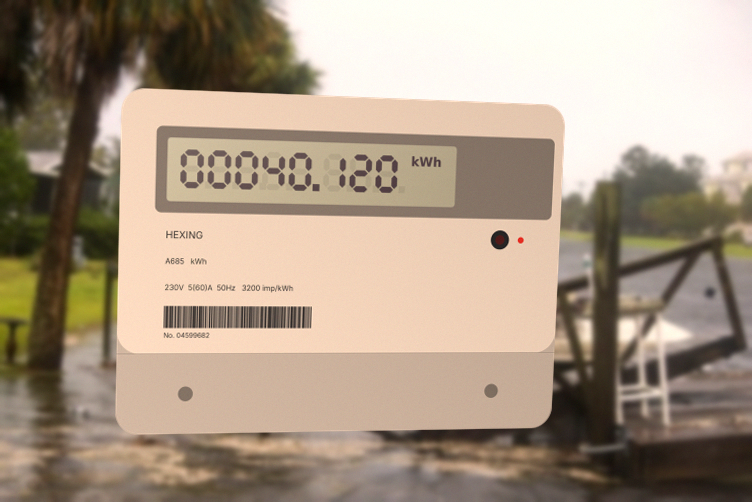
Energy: 40.120 kWh
